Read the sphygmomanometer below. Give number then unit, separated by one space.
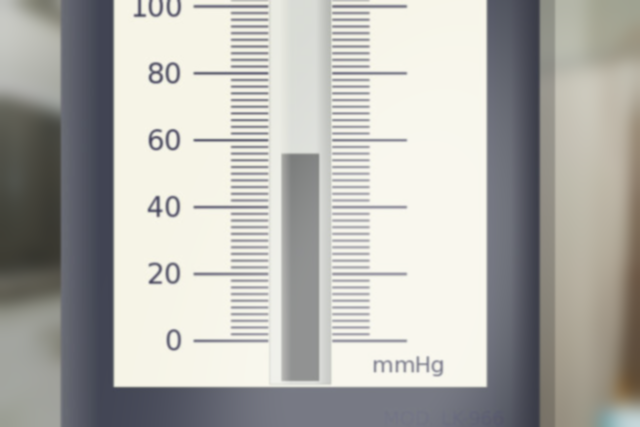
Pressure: 56 mmHg
